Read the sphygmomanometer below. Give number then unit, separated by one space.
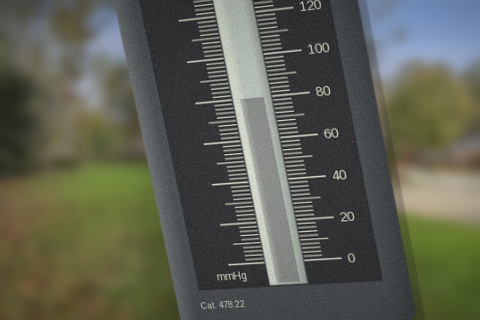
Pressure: 80 mmHg
